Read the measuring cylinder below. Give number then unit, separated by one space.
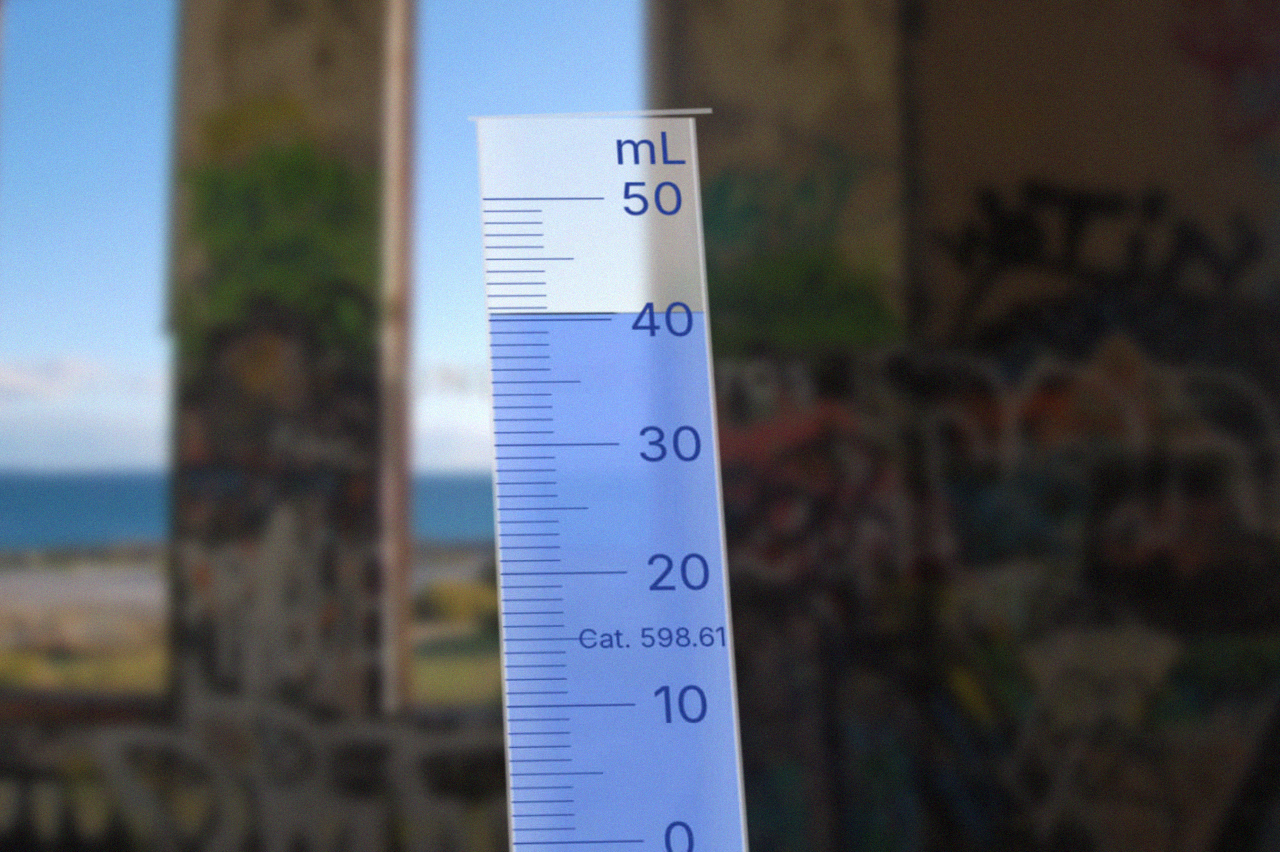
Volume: 40.5 mL
